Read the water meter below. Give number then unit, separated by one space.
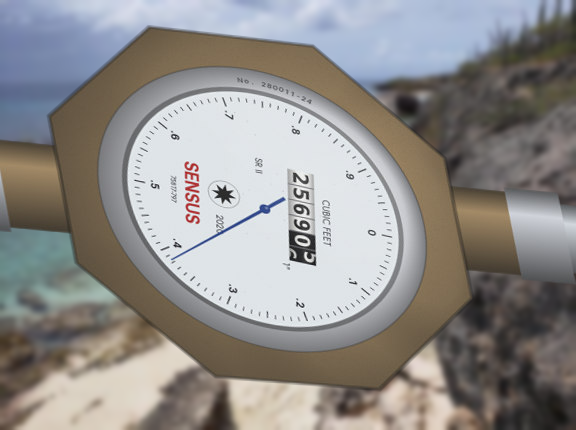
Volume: 256905.38 ft³
